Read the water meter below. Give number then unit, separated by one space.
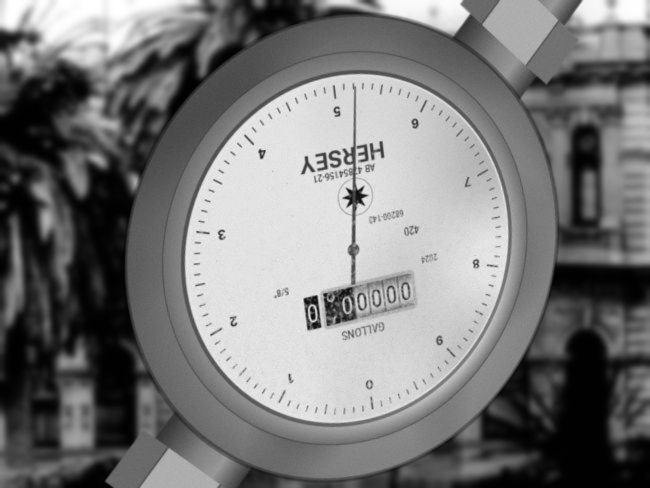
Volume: 75.2 gal
